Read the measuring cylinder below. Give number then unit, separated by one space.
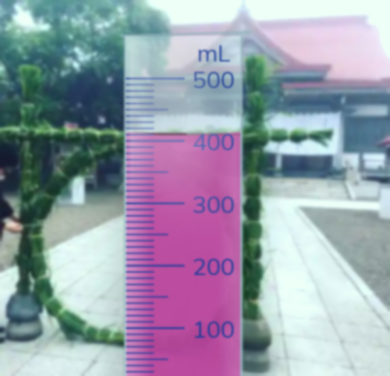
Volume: 410 mL
